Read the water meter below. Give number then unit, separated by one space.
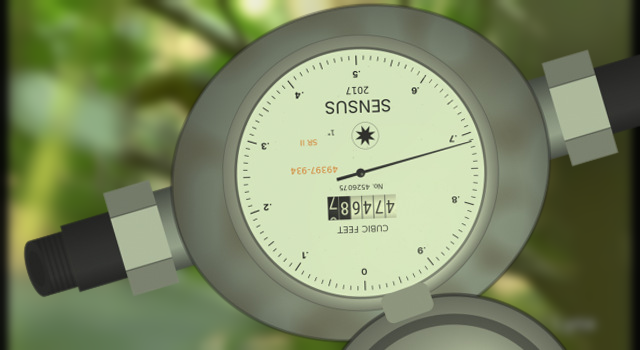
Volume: 474686.71 ft³
